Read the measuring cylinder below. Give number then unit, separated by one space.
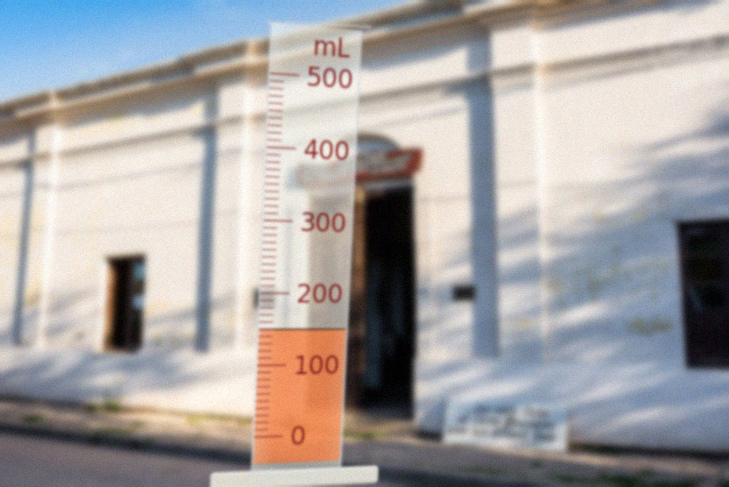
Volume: 150 mL
